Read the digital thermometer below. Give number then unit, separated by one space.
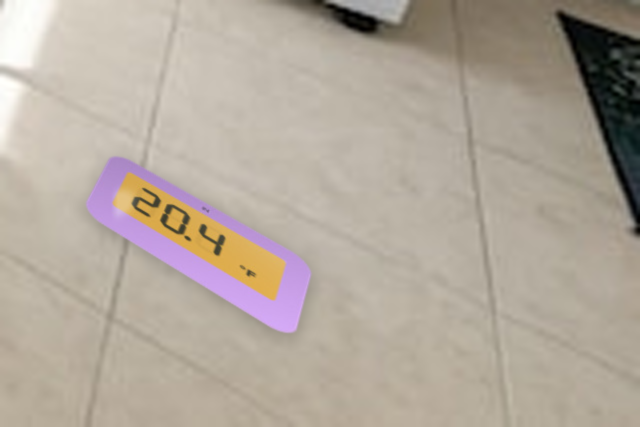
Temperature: 20.4 °F
